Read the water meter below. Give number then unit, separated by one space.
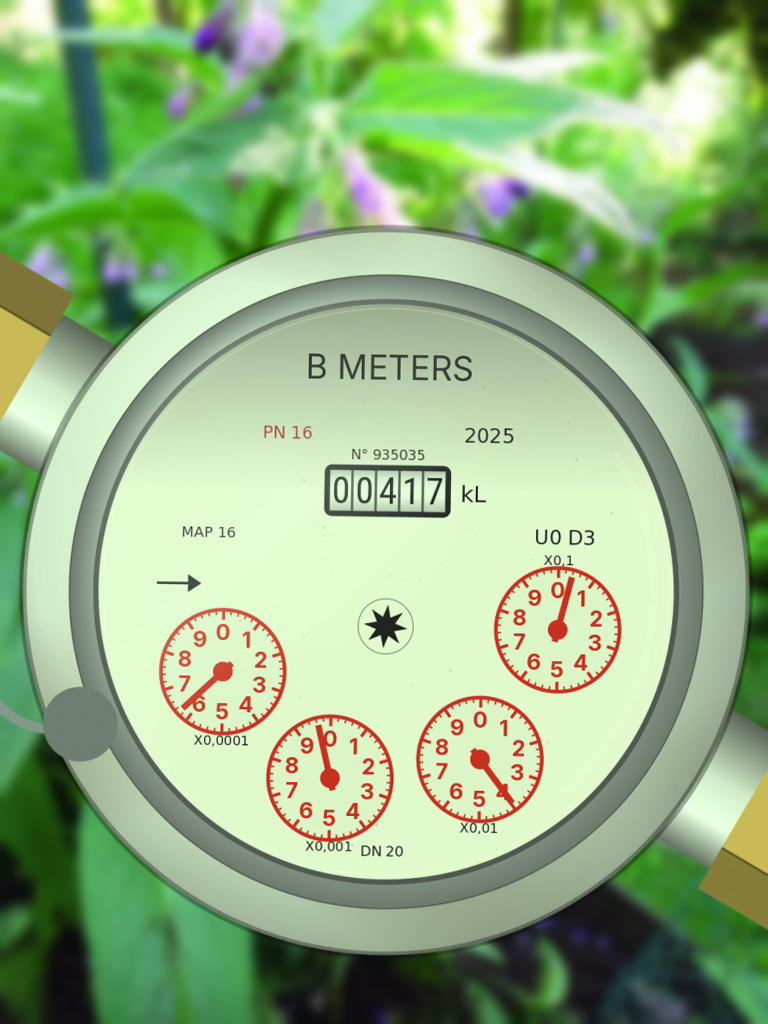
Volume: 417.0396 kL
